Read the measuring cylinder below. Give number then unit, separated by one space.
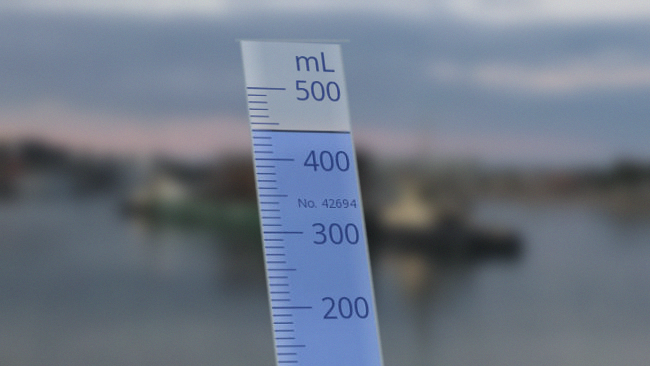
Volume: 440 mL
